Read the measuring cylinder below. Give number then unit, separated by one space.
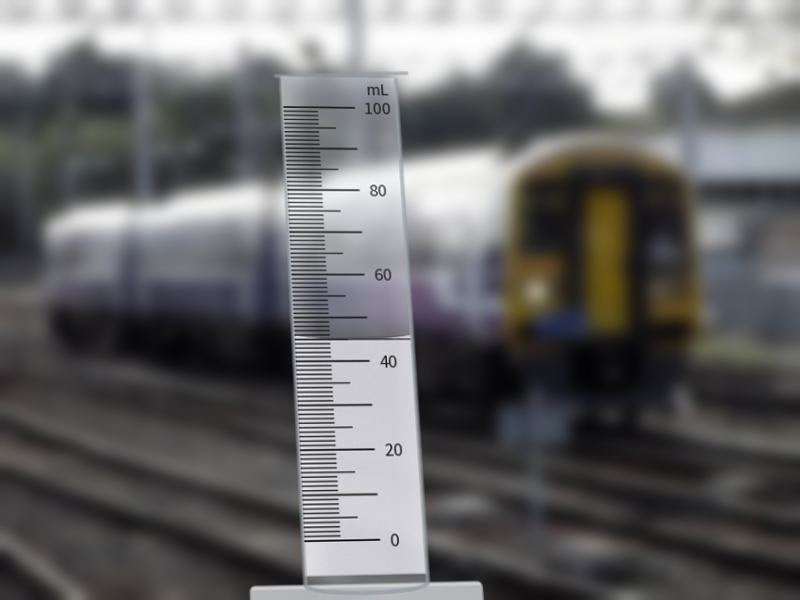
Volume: 45 mL
